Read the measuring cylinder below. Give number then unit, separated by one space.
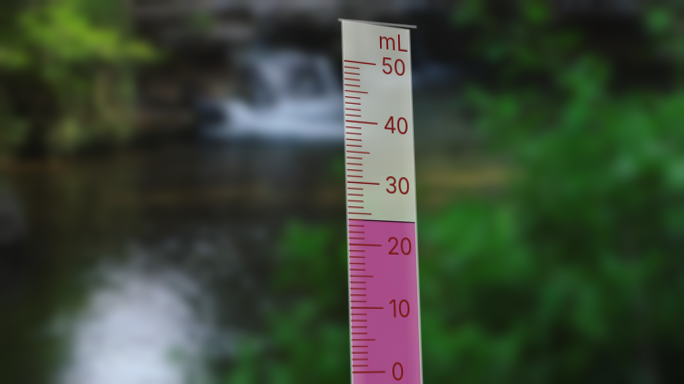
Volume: 24 mL
